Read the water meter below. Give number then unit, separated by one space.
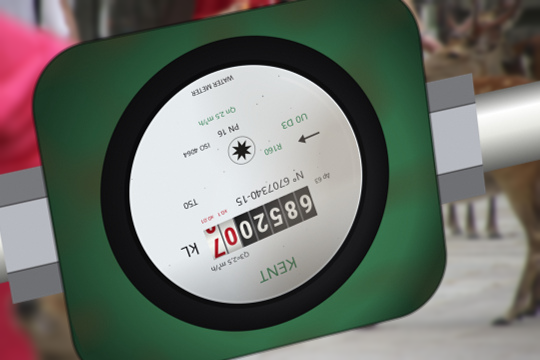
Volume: 68520.07 kL
